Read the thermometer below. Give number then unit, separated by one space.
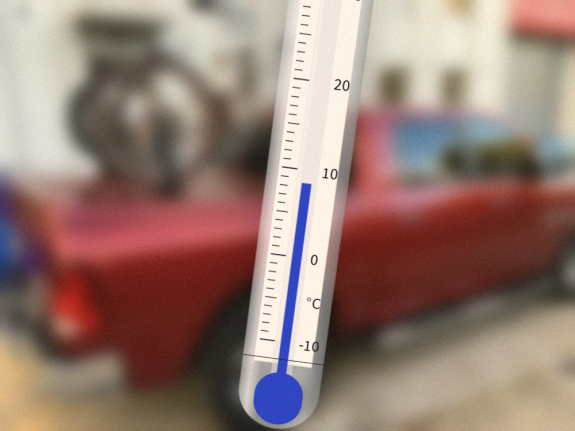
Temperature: 8.5 °C
